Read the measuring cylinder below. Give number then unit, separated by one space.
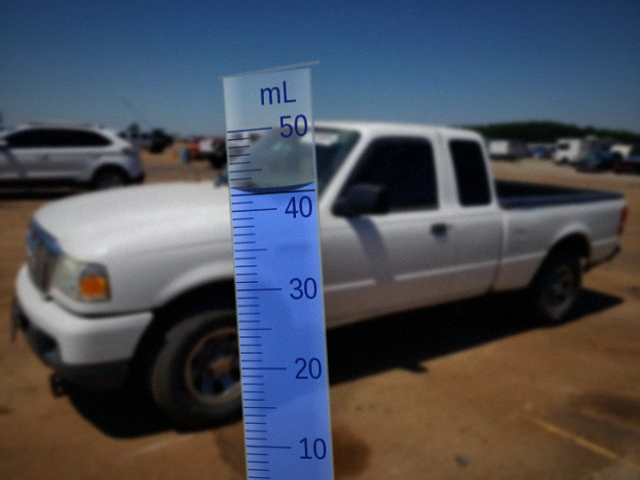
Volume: 42 mL
